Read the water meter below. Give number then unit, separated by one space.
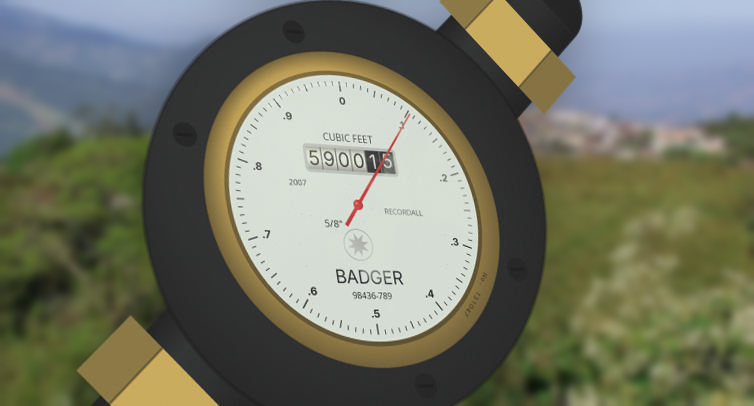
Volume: 590015.10 ft³
